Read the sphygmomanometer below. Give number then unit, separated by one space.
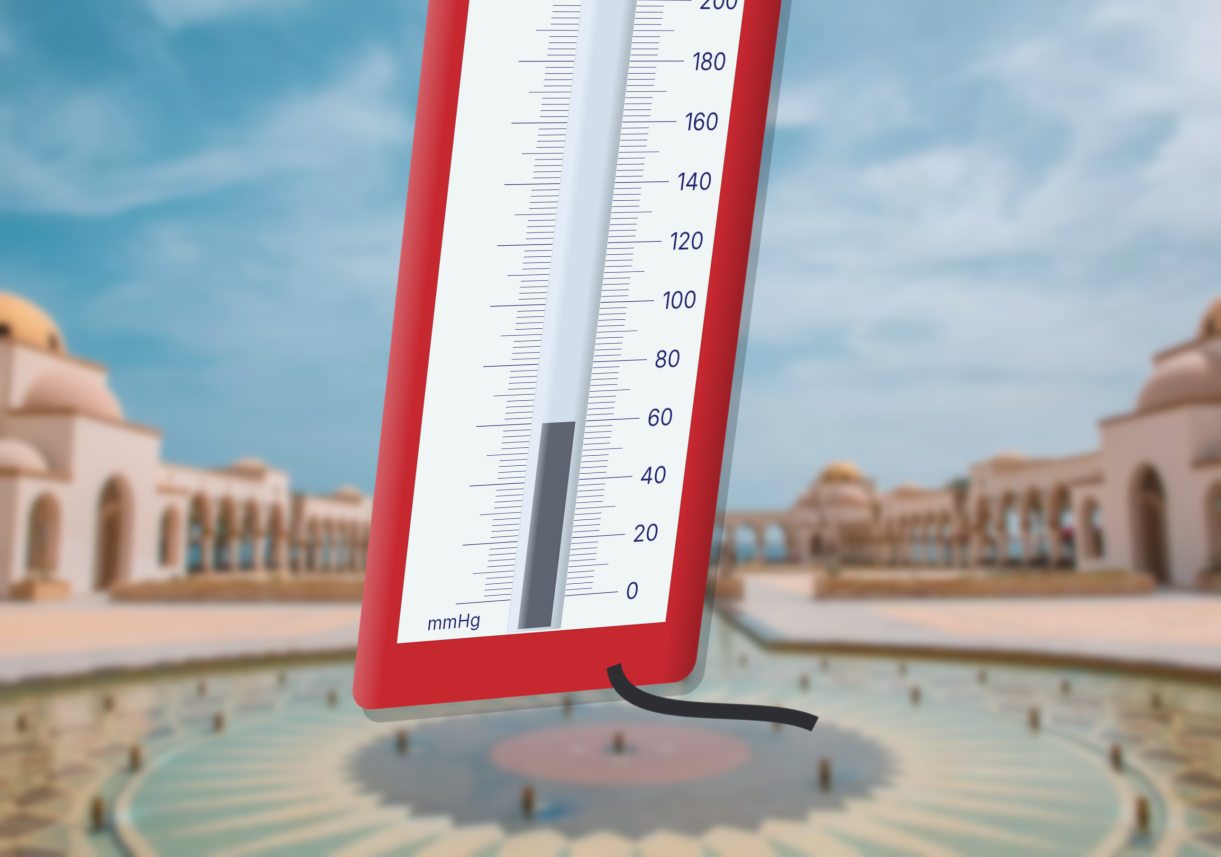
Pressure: 60 mmHg
